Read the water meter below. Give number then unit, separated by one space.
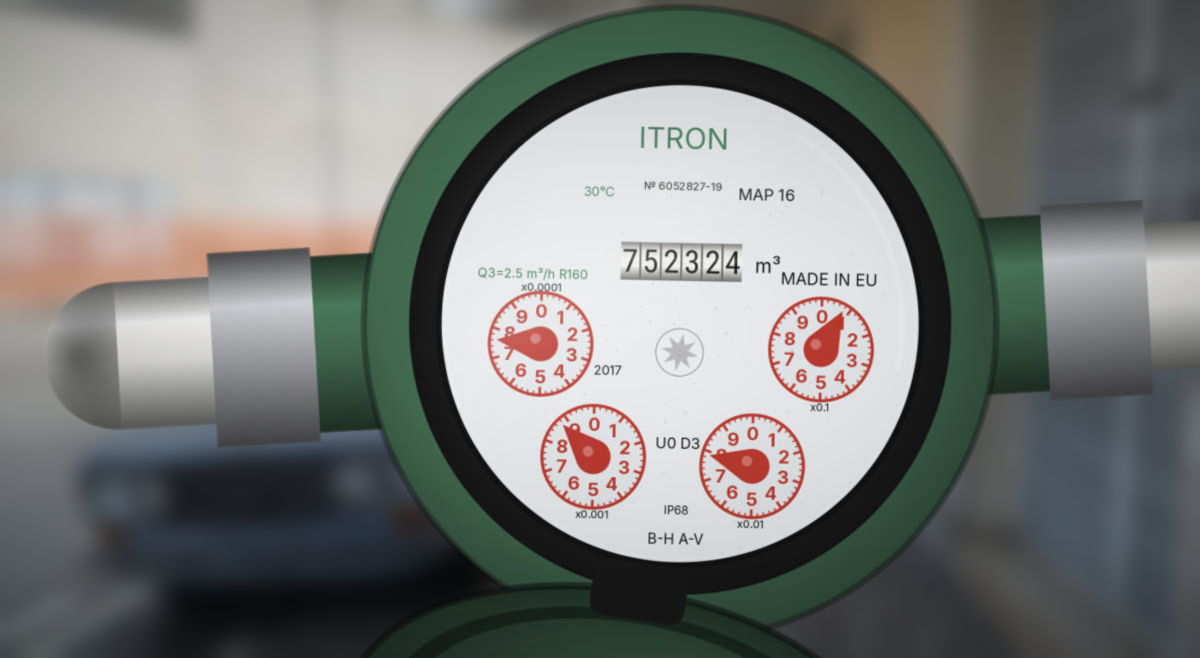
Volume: 752324.0787 m³
